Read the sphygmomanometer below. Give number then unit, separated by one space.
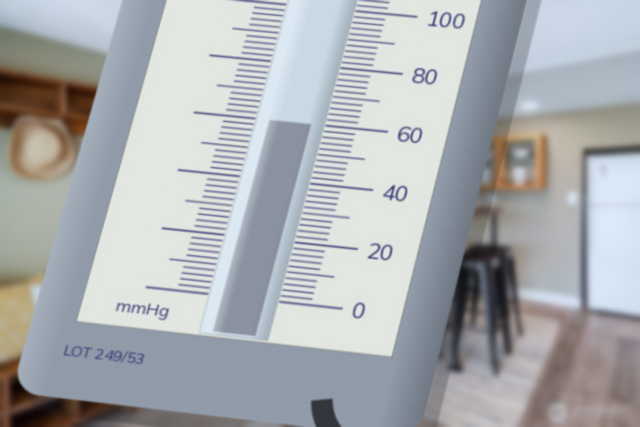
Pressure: 60 mmHg
